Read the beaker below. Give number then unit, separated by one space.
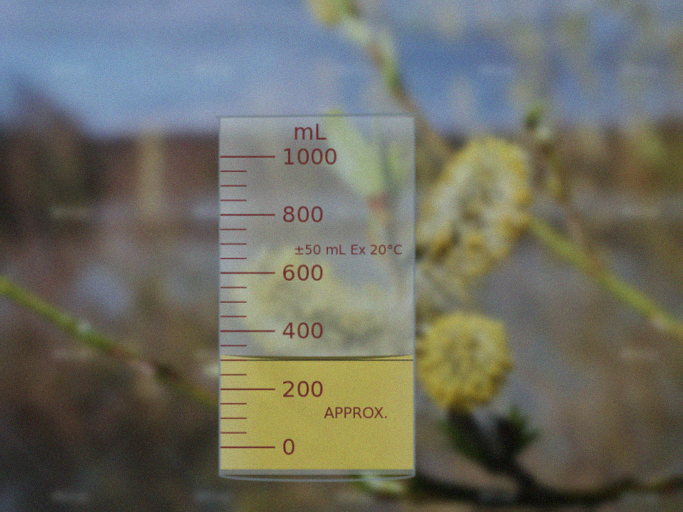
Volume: 300 mL
